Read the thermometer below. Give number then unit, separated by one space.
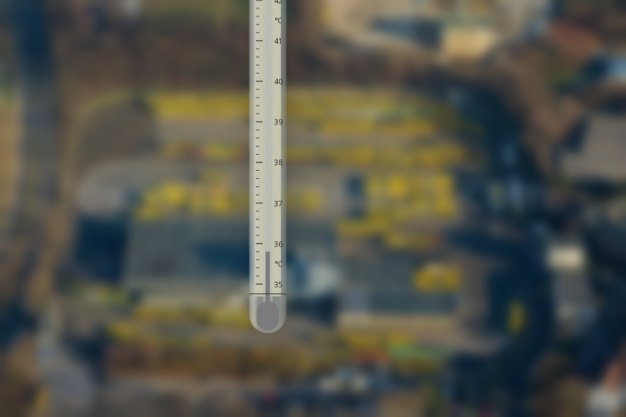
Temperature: 35.8 °C
